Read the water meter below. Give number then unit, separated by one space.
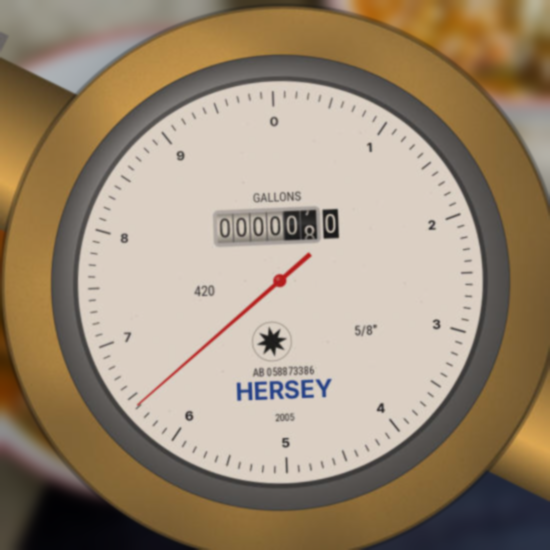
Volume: 76.4 gal
